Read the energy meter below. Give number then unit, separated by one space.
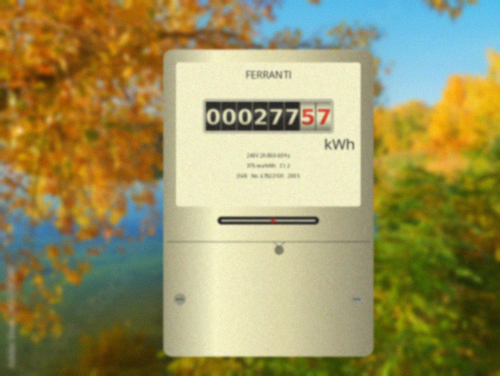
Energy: 277.57 kWh
